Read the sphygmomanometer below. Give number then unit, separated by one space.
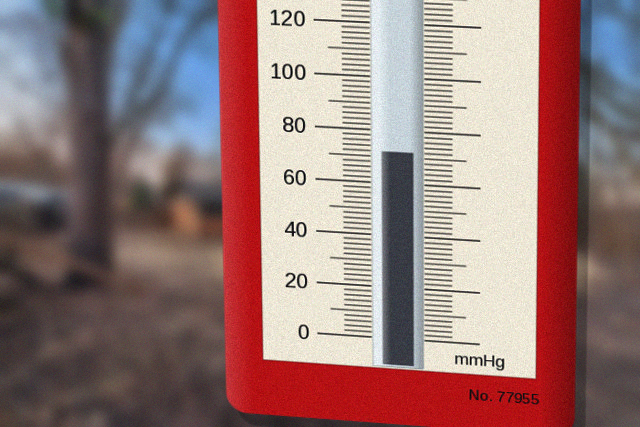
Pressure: 72 mmHg
